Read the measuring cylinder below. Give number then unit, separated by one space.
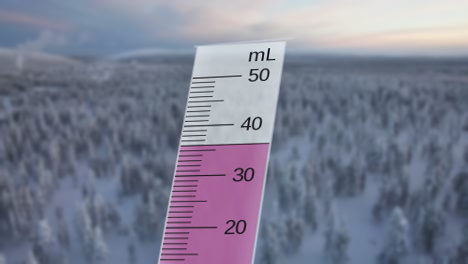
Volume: 36 mL
